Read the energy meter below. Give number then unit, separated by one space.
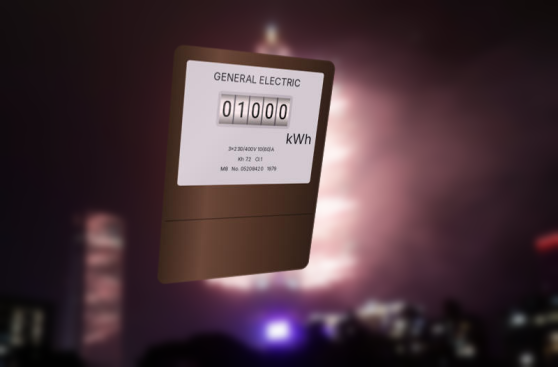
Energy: 1000 kWh
